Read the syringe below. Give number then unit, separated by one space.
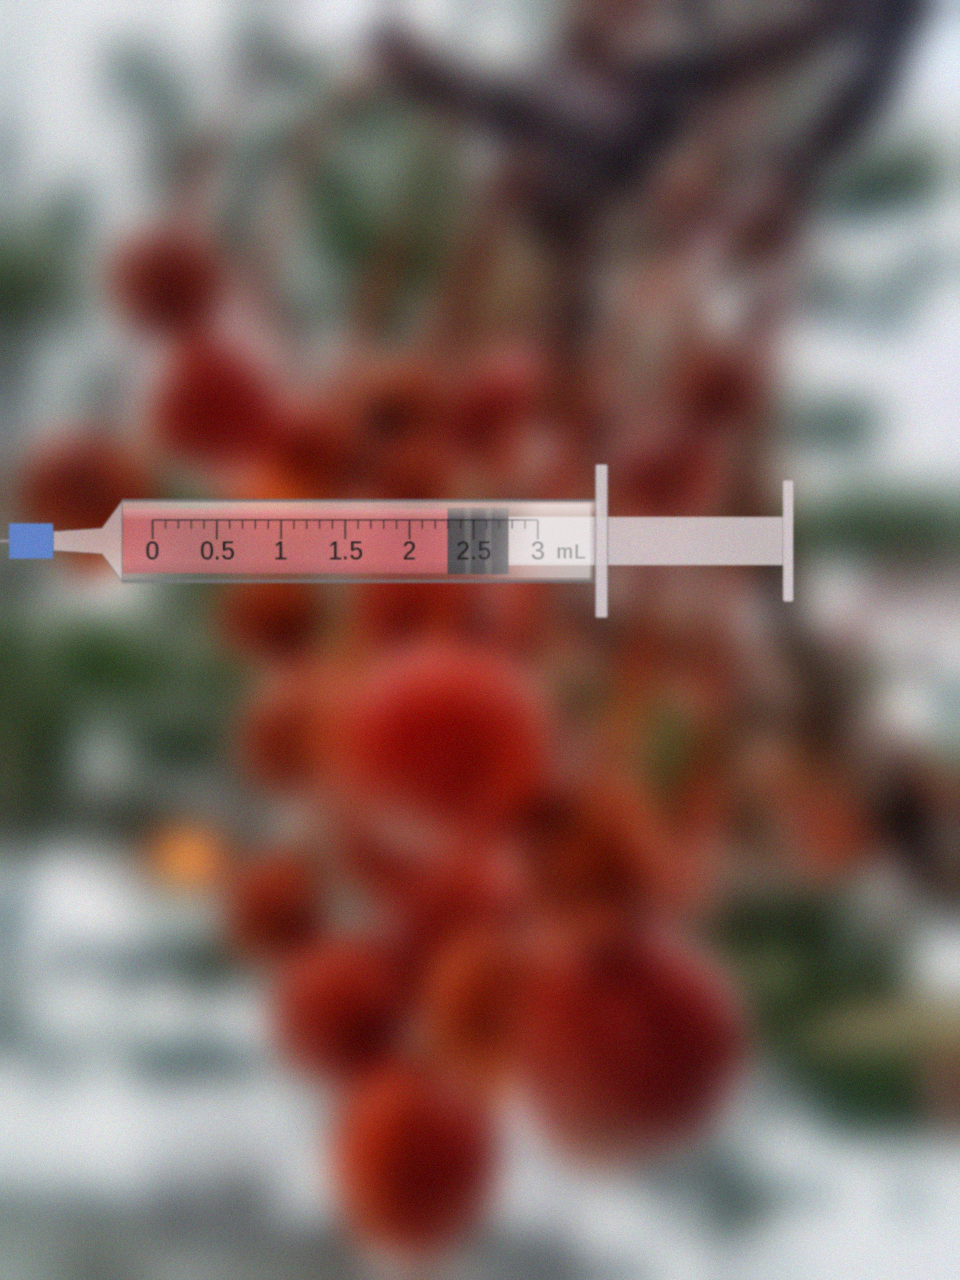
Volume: 2.3 mL
